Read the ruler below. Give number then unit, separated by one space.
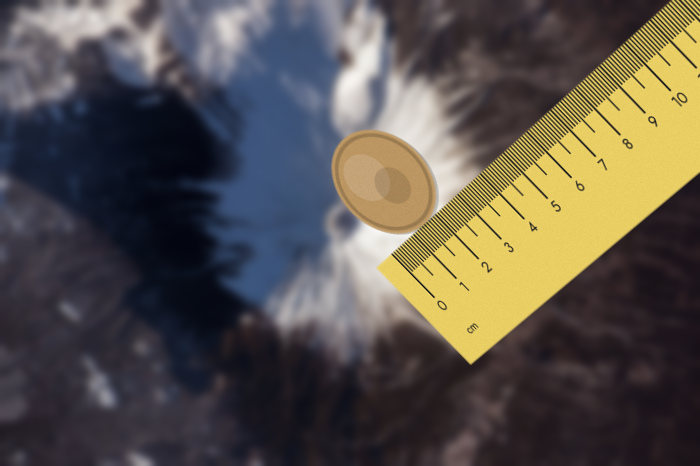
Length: 3 cm
